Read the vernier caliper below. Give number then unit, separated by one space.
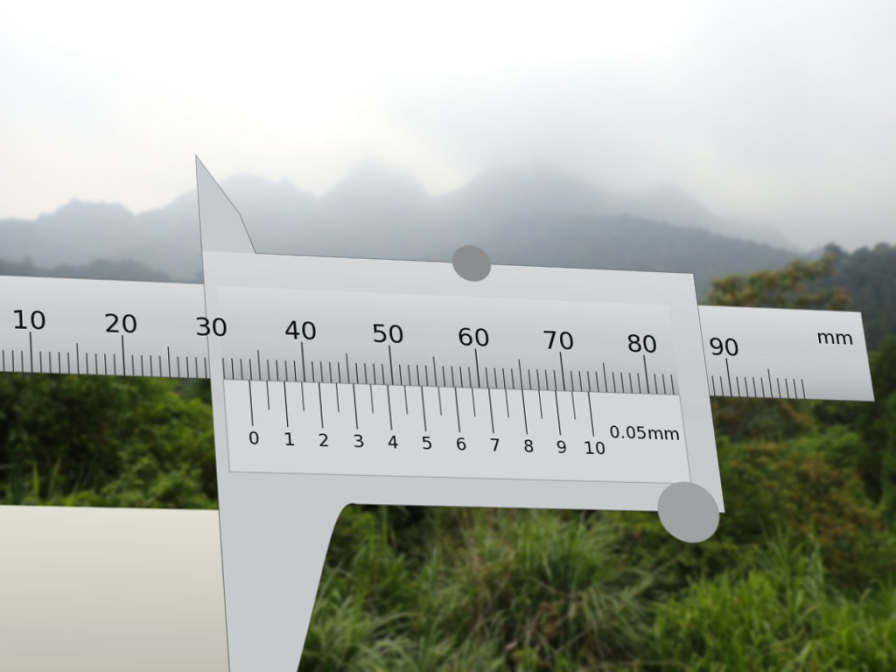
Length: 33.8 mm
